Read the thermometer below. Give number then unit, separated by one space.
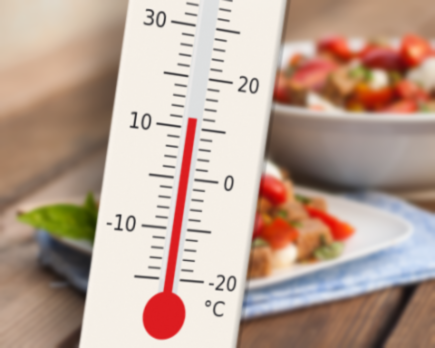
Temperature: 12 °C
